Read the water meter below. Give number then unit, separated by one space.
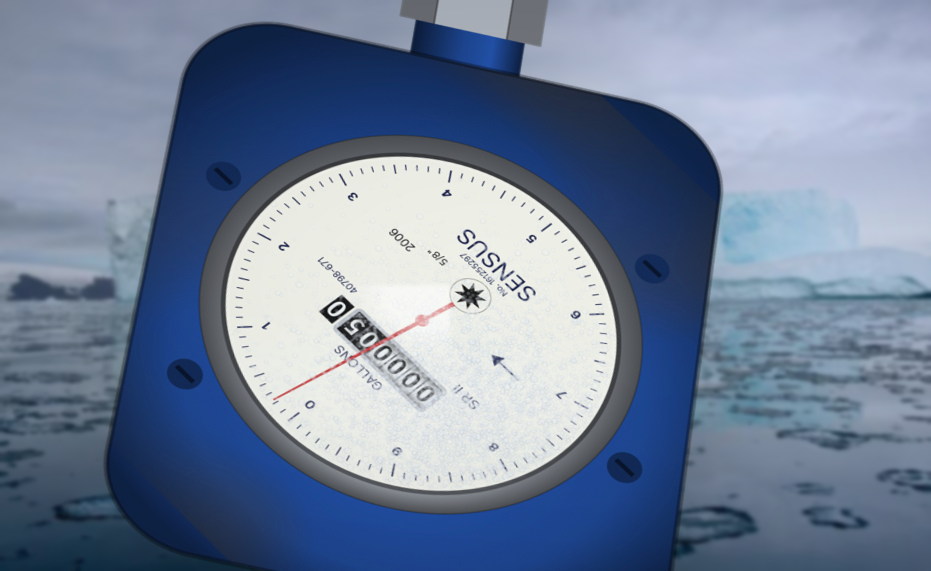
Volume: 50.2 gal
